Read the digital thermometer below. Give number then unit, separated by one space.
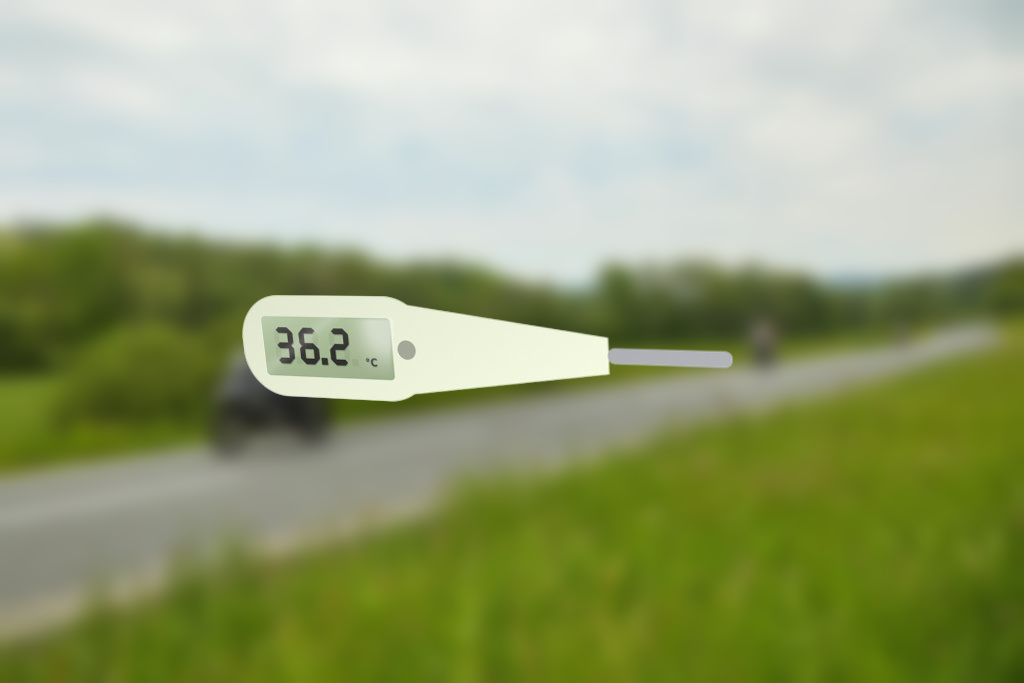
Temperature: 36.2 °C
